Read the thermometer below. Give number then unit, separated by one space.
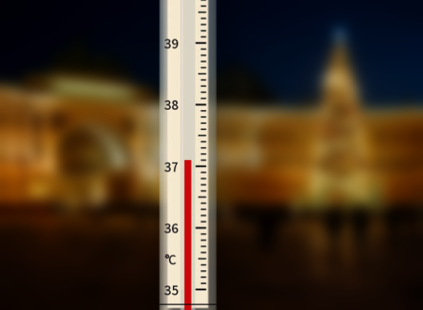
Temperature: 37.1 °C
